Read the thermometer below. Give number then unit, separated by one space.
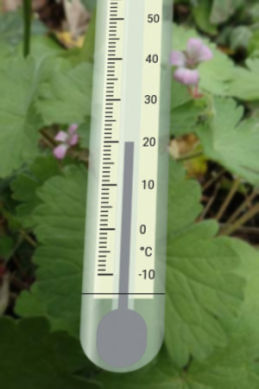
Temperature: 20 °C
